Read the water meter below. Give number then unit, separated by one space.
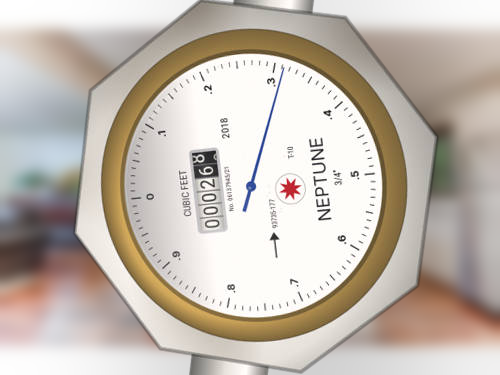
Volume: 268.31 ft³
